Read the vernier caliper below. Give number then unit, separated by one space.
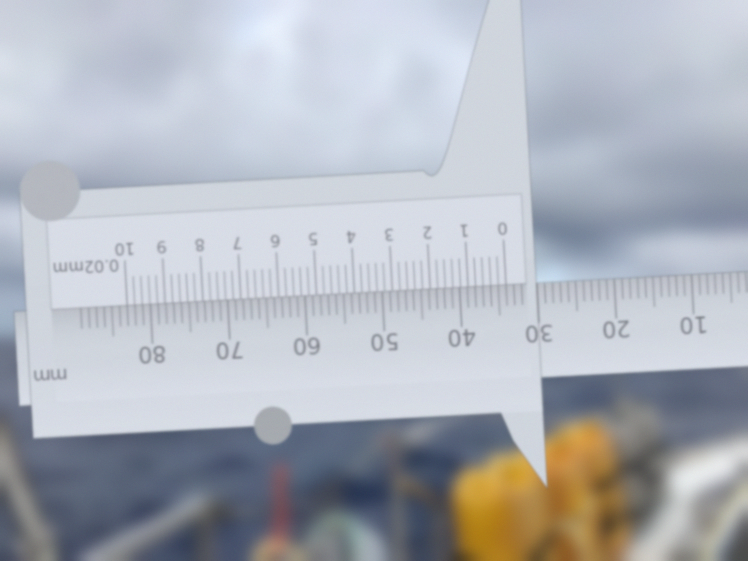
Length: 34.0 mm
